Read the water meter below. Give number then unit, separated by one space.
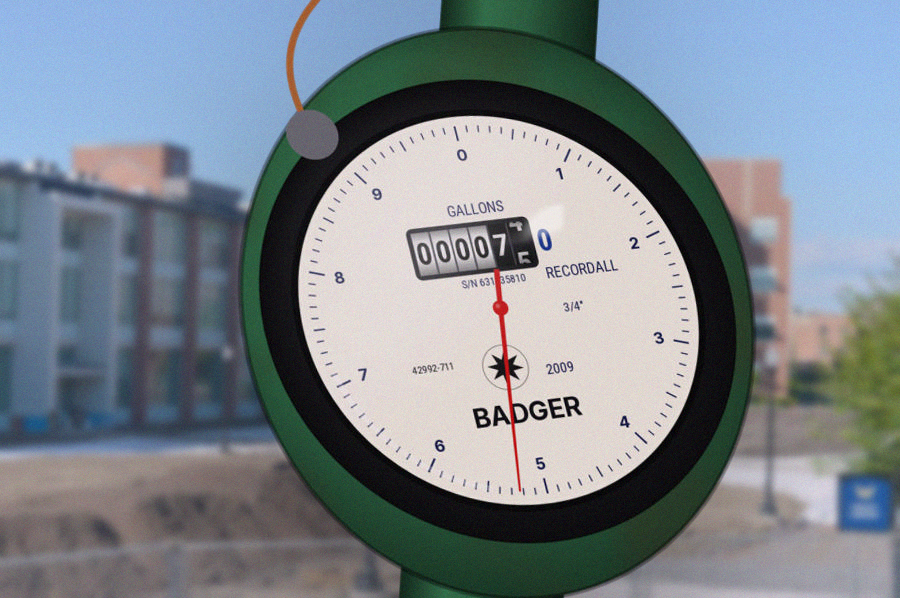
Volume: 745.2 gal
